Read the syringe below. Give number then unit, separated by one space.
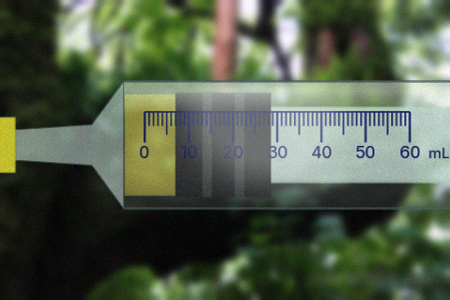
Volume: 7 mL
